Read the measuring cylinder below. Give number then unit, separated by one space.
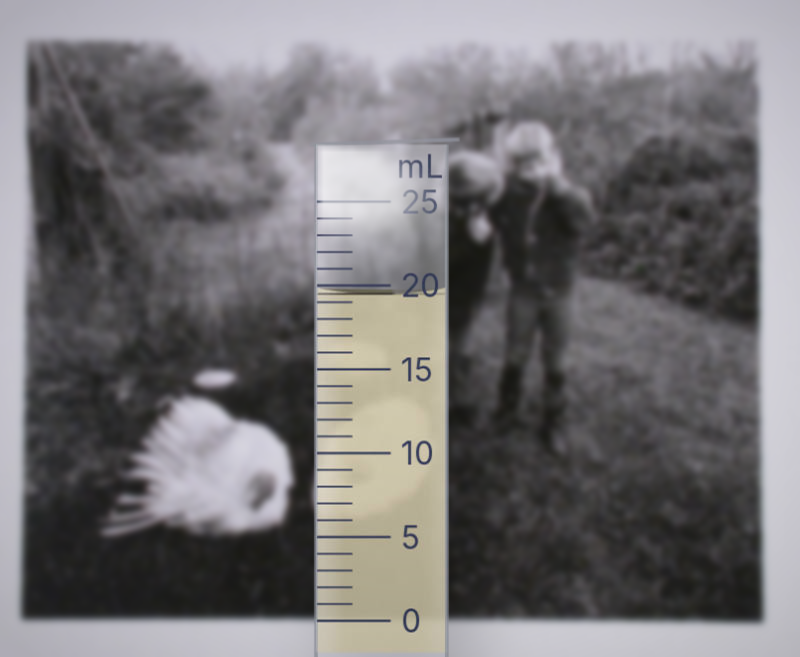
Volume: 19.5 mL
